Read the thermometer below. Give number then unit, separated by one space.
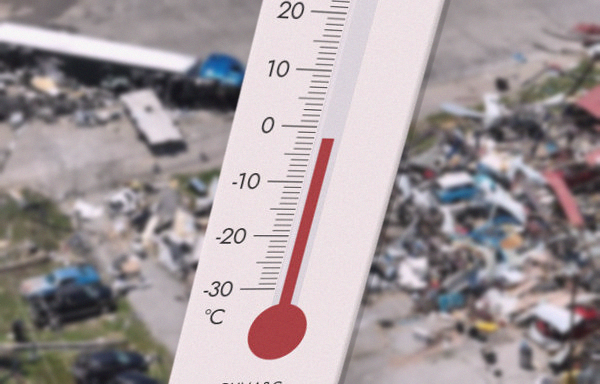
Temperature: -2 °C
